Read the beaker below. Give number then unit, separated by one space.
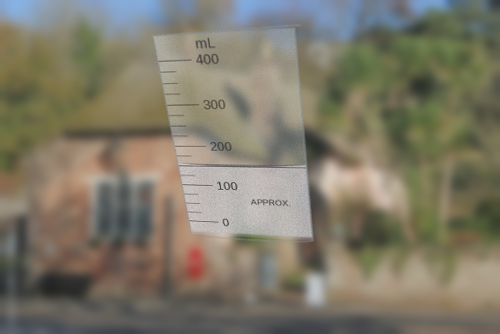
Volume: 150 mL
